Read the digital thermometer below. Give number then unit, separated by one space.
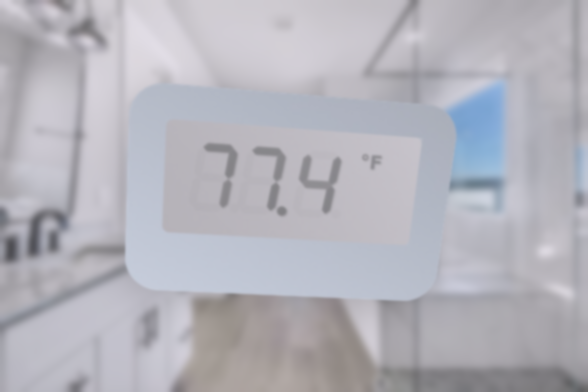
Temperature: 77.4 °F
